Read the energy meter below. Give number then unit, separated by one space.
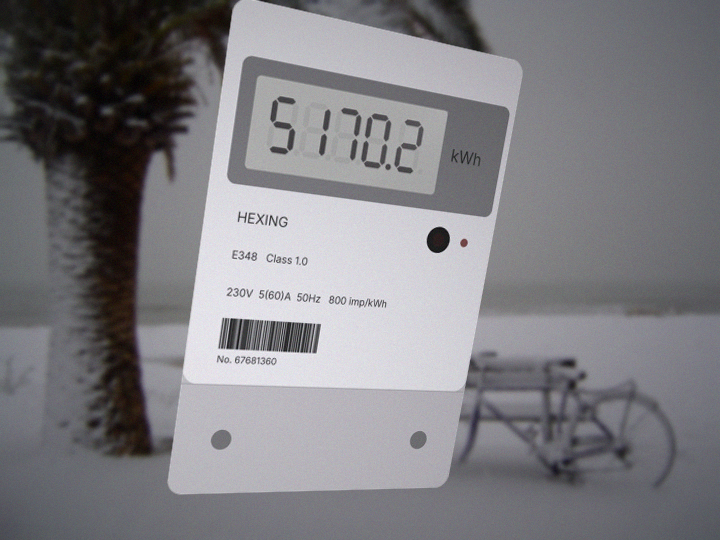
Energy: 5170.2 kWh
